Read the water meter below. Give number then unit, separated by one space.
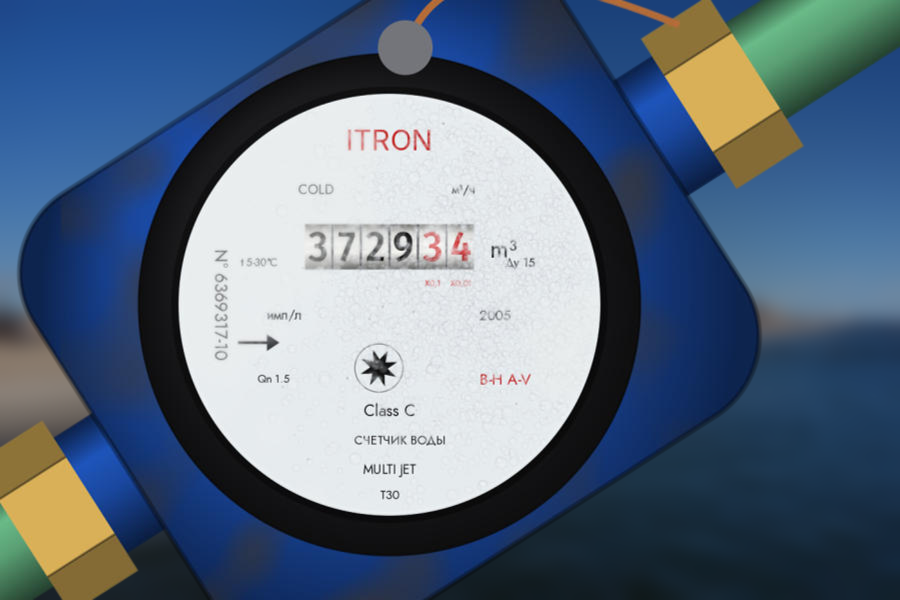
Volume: 3729.34 m³
